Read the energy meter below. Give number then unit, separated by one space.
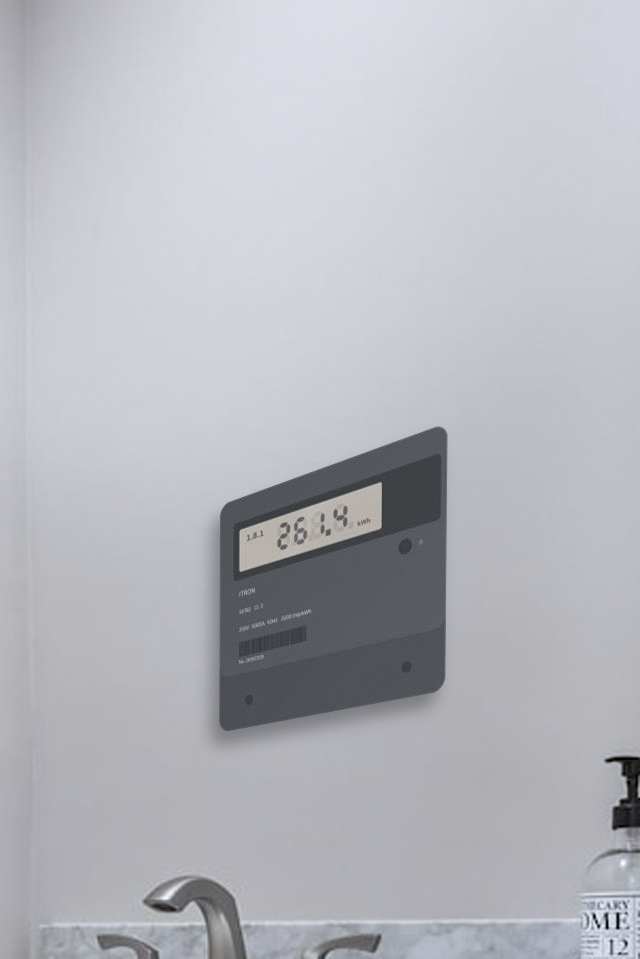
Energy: 261.4 kWh
